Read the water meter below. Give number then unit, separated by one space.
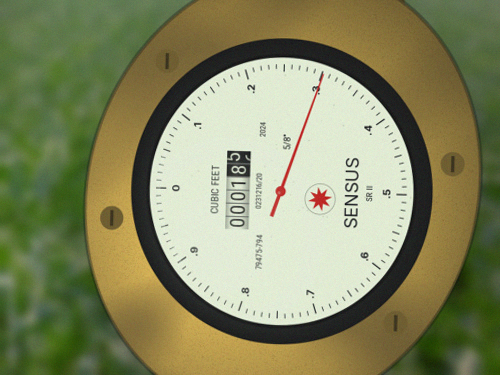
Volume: 185.30 ft³
